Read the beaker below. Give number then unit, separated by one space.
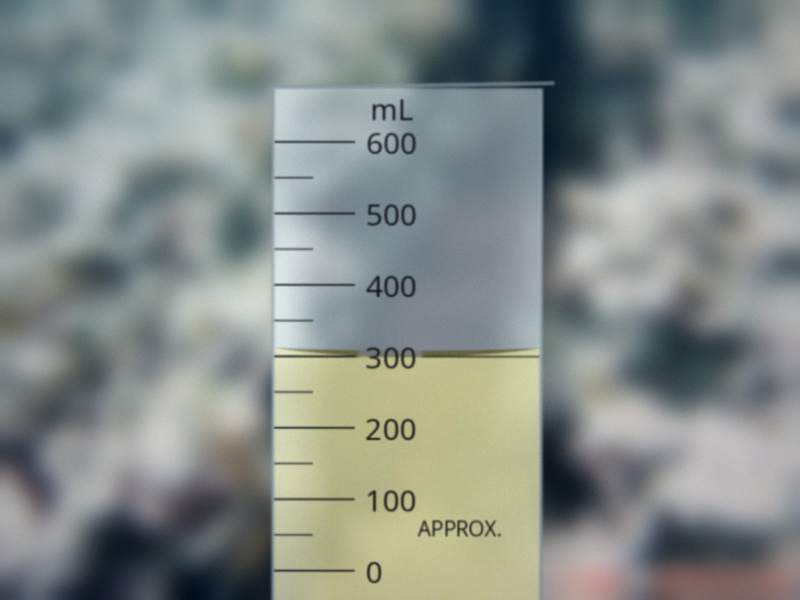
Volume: 300 mL
